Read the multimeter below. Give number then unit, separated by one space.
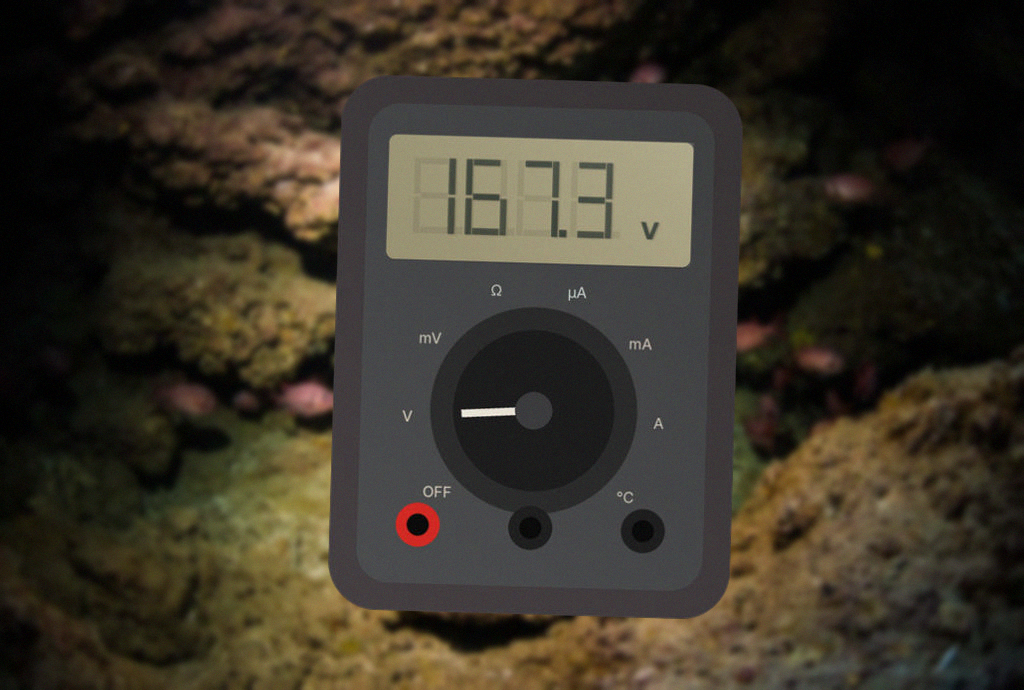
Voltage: 167.3 V
